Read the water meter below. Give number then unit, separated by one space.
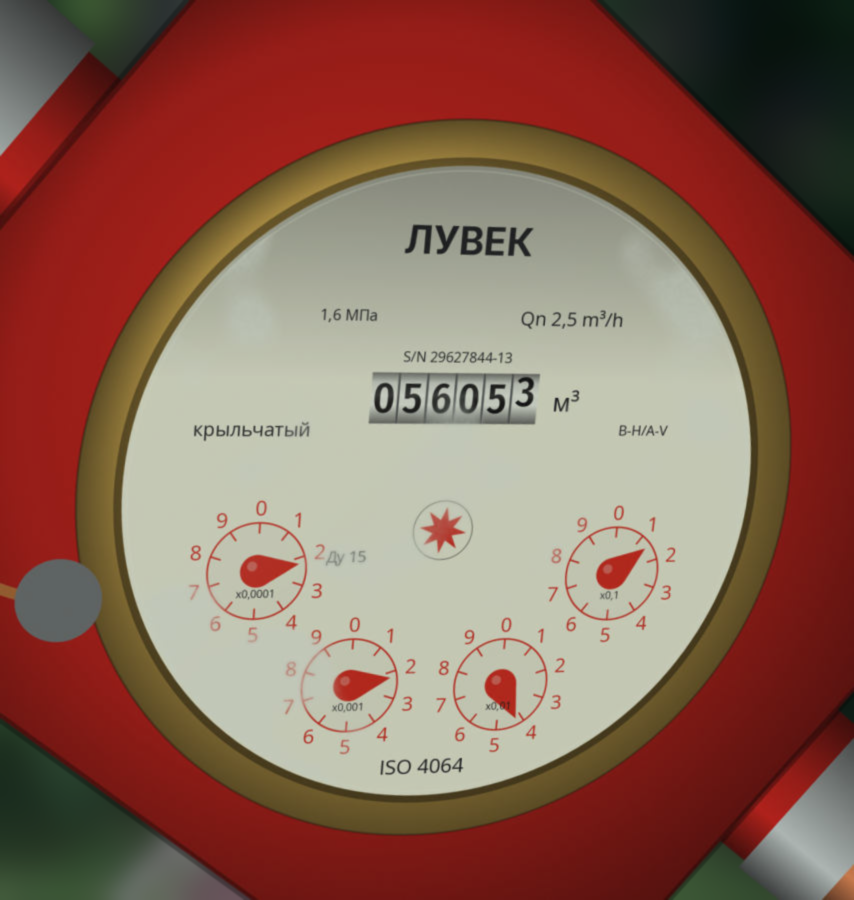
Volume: 56053.1422 m³
